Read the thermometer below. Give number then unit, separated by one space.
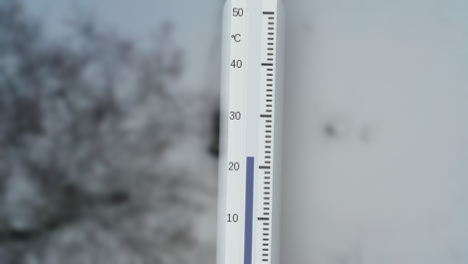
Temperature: 22 °C
